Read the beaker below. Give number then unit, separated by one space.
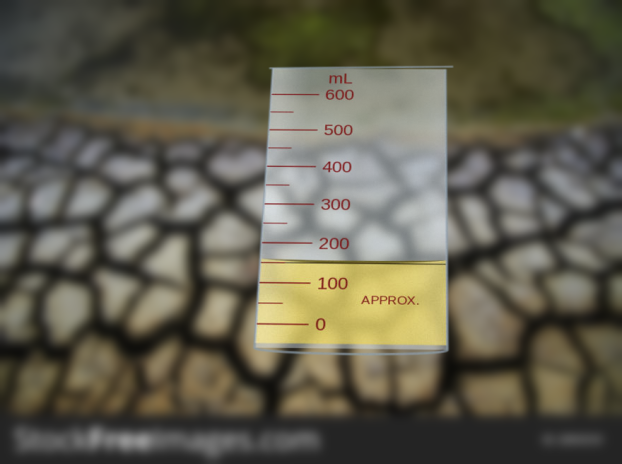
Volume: 150 mL
